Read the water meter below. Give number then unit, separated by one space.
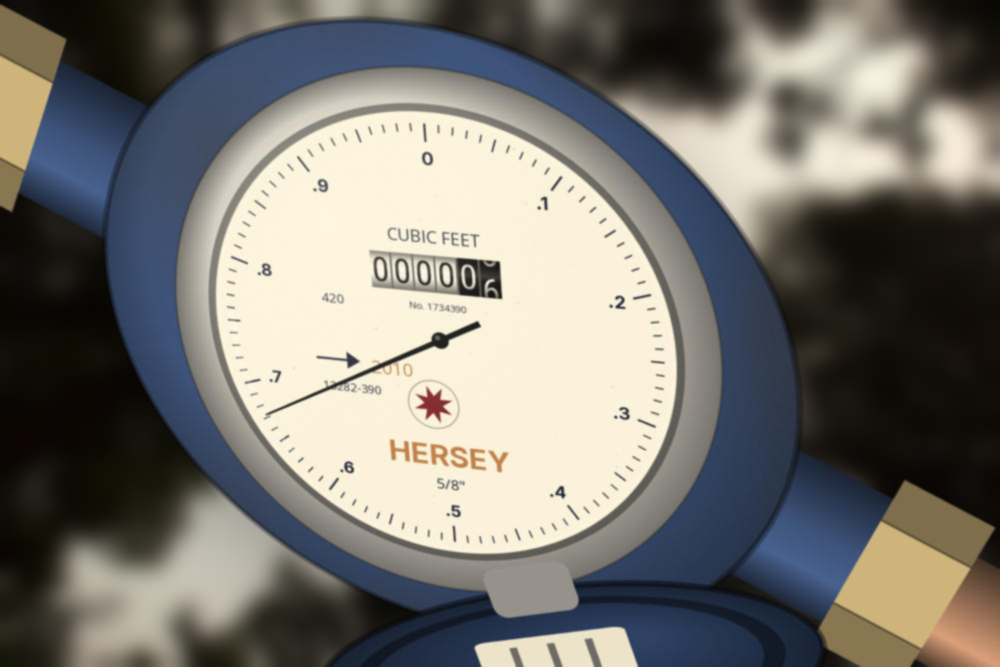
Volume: 5.67 ft³
